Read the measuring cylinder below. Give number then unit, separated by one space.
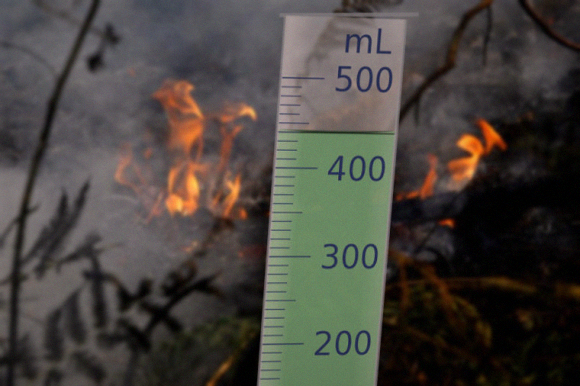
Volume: 440 mL
